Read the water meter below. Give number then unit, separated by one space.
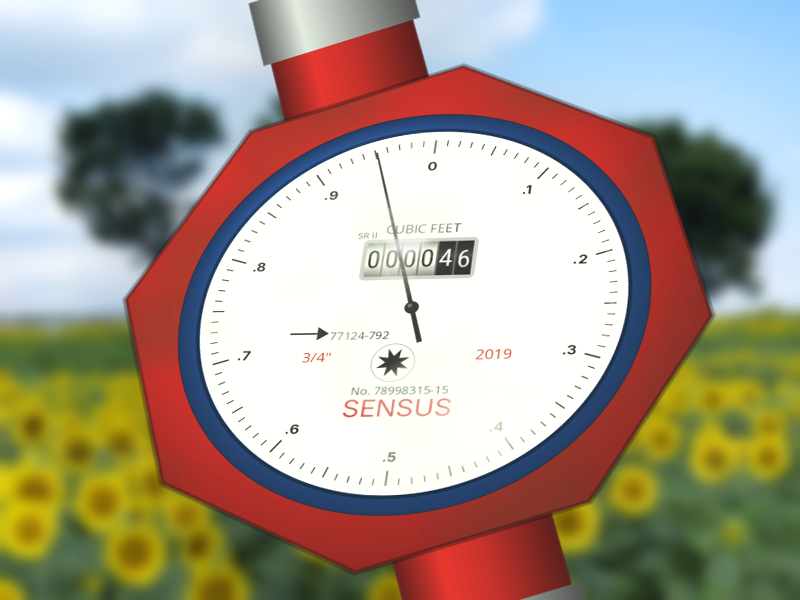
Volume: 45.95 ft³
